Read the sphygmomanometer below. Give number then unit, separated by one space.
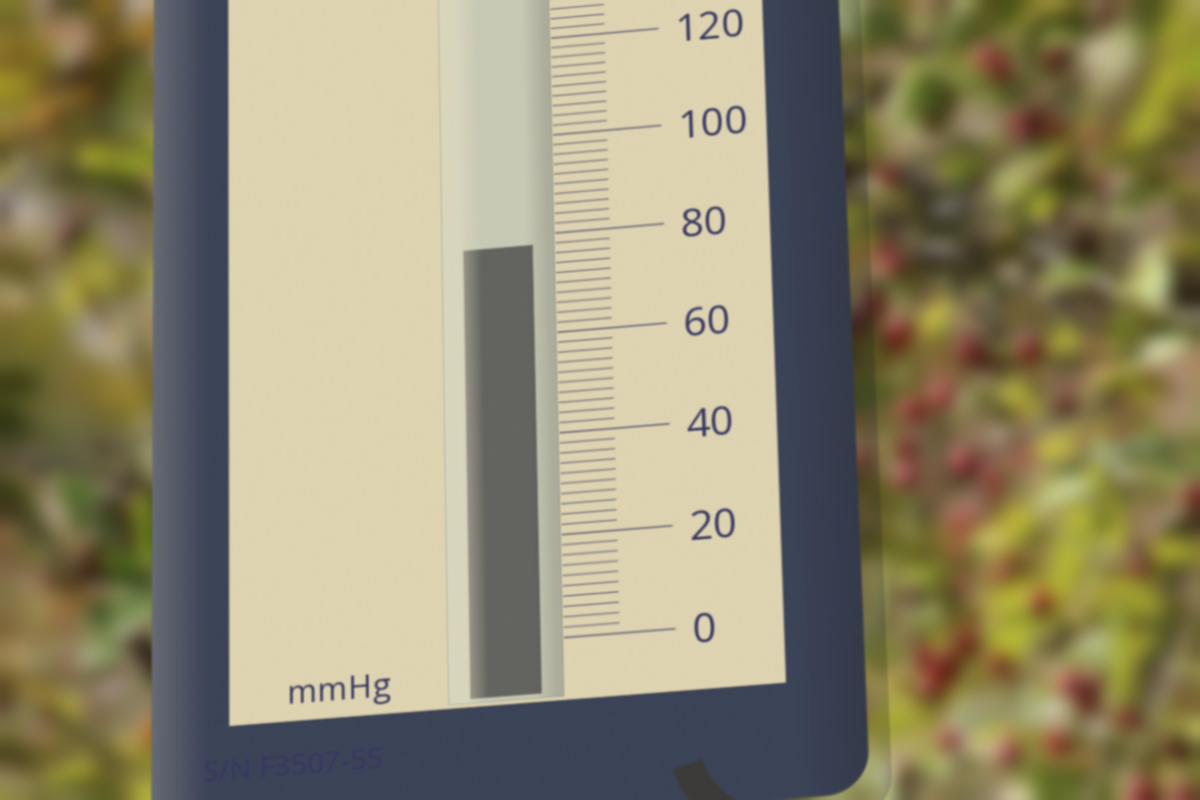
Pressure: 78 mmHg
